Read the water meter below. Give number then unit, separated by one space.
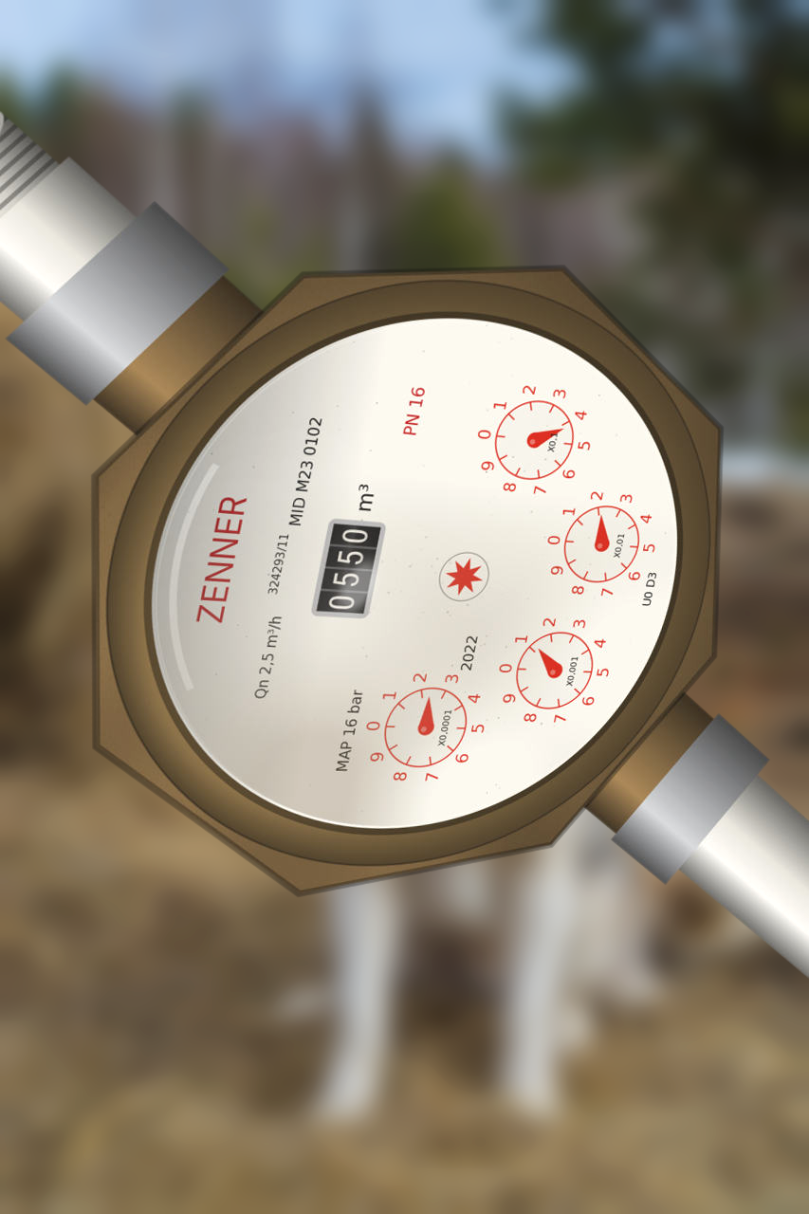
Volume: 550.4212 m³
